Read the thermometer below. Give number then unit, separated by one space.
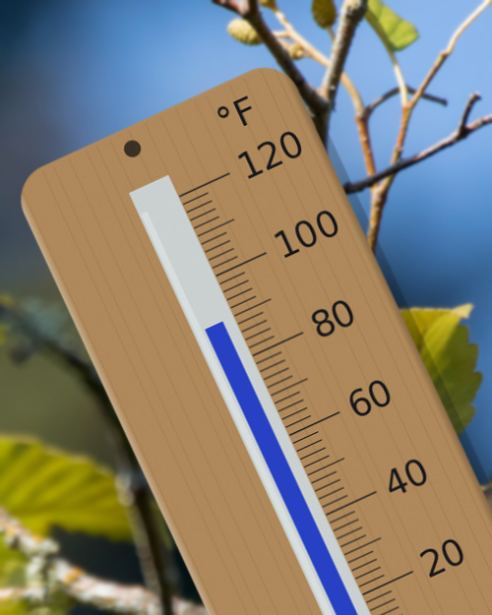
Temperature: 90 °F
